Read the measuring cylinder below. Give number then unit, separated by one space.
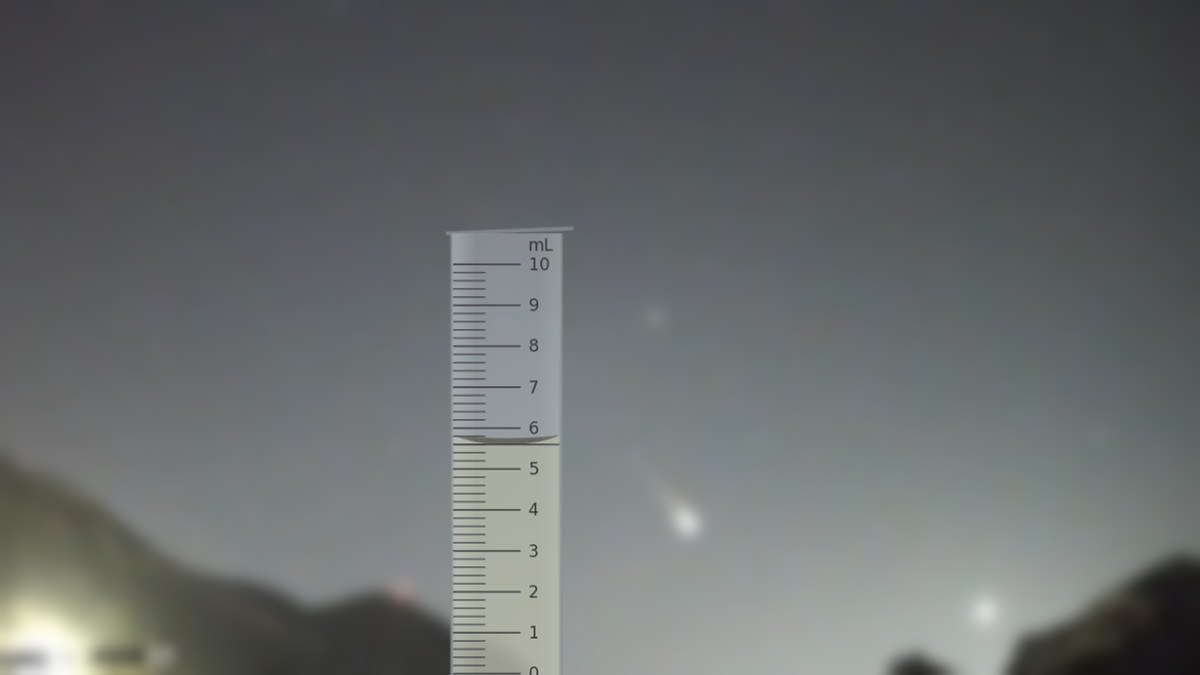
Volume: 5.6 mL
